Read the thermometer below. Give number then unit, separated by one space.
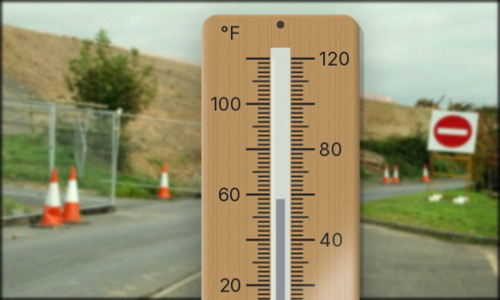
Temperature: 58 °F
